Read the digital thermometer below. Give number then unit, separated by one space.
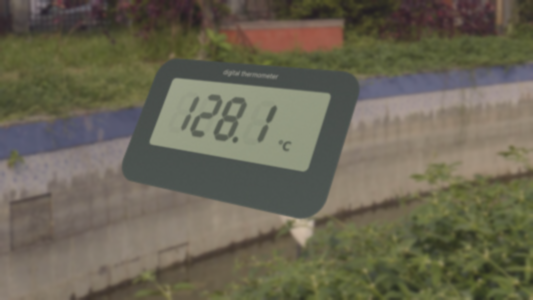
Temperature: 128.1 °C
